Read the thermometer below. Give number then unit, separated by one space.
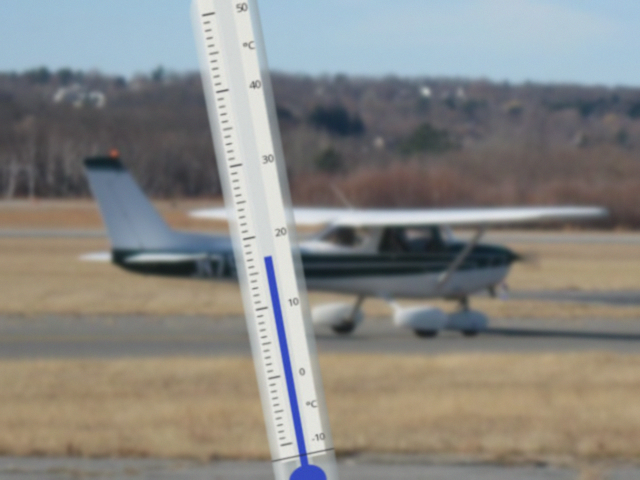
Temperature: 17 °C
